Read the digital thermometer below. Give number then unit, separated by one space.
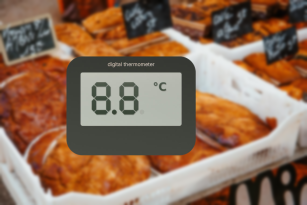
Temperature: 8.8 °C
